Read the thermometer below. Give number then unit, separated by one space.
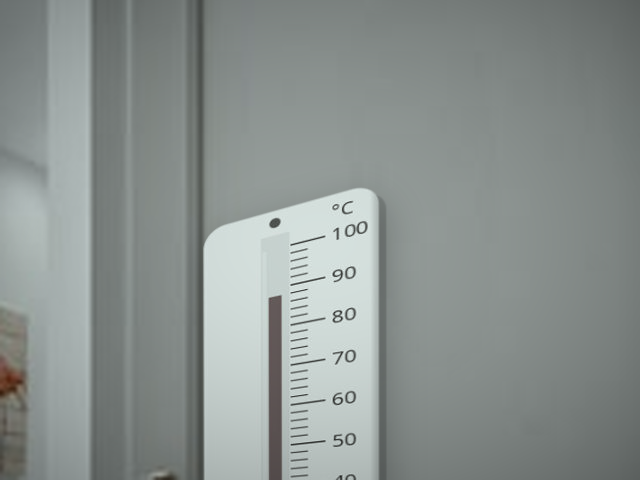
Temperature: 88 °C
